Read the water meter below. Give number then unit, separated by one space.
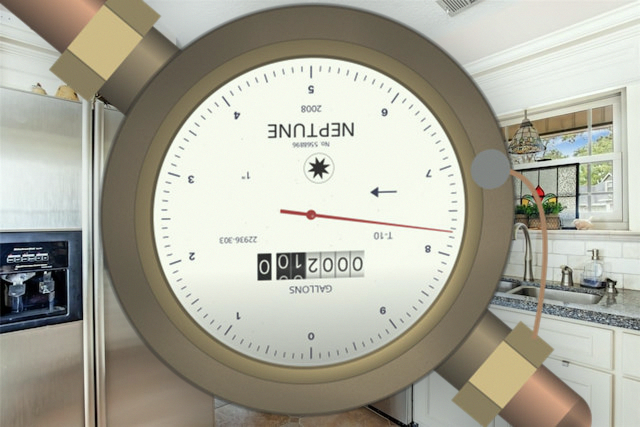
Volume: 2097.7 gal
